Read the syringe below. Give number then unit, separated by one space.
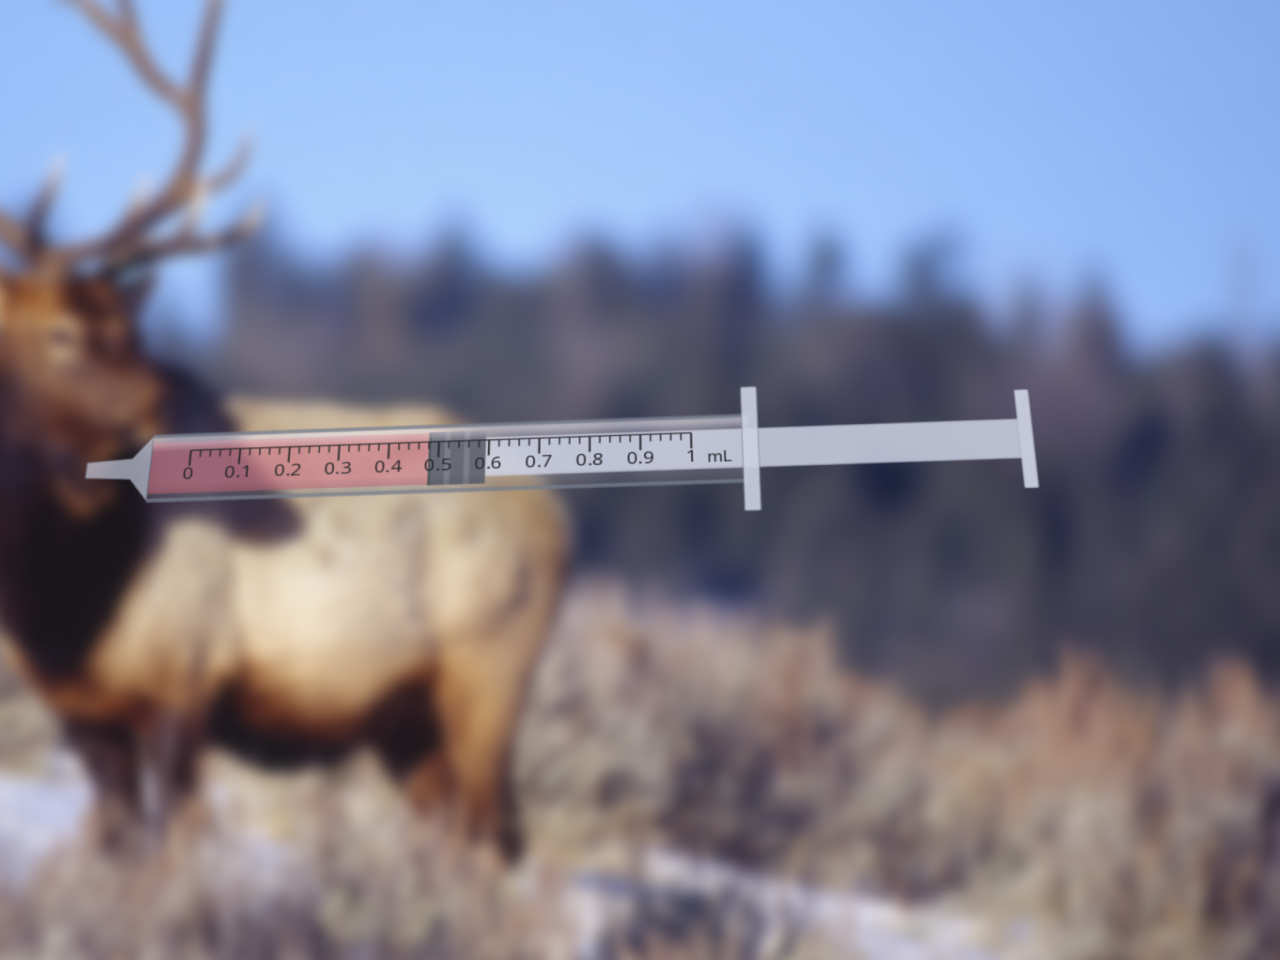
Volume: 0.48 mL
